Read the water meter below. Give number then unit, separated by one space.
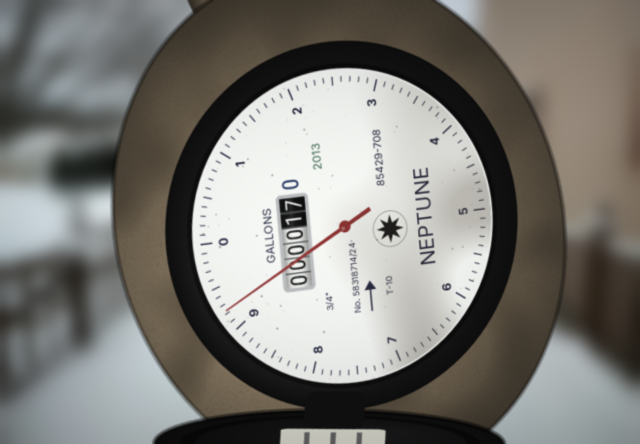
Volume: 169.2 gal
